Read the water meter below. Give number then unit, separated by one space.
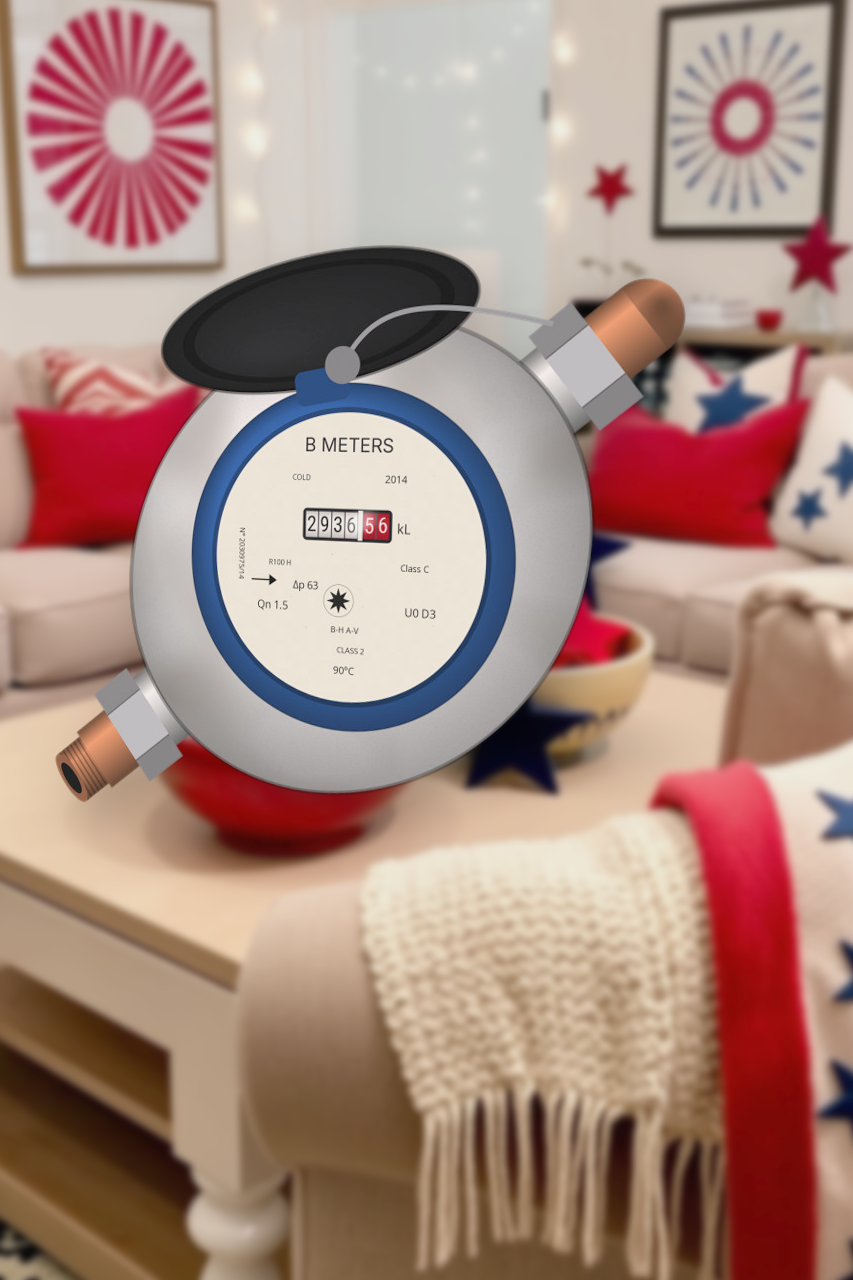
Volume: 2936.56 kL
